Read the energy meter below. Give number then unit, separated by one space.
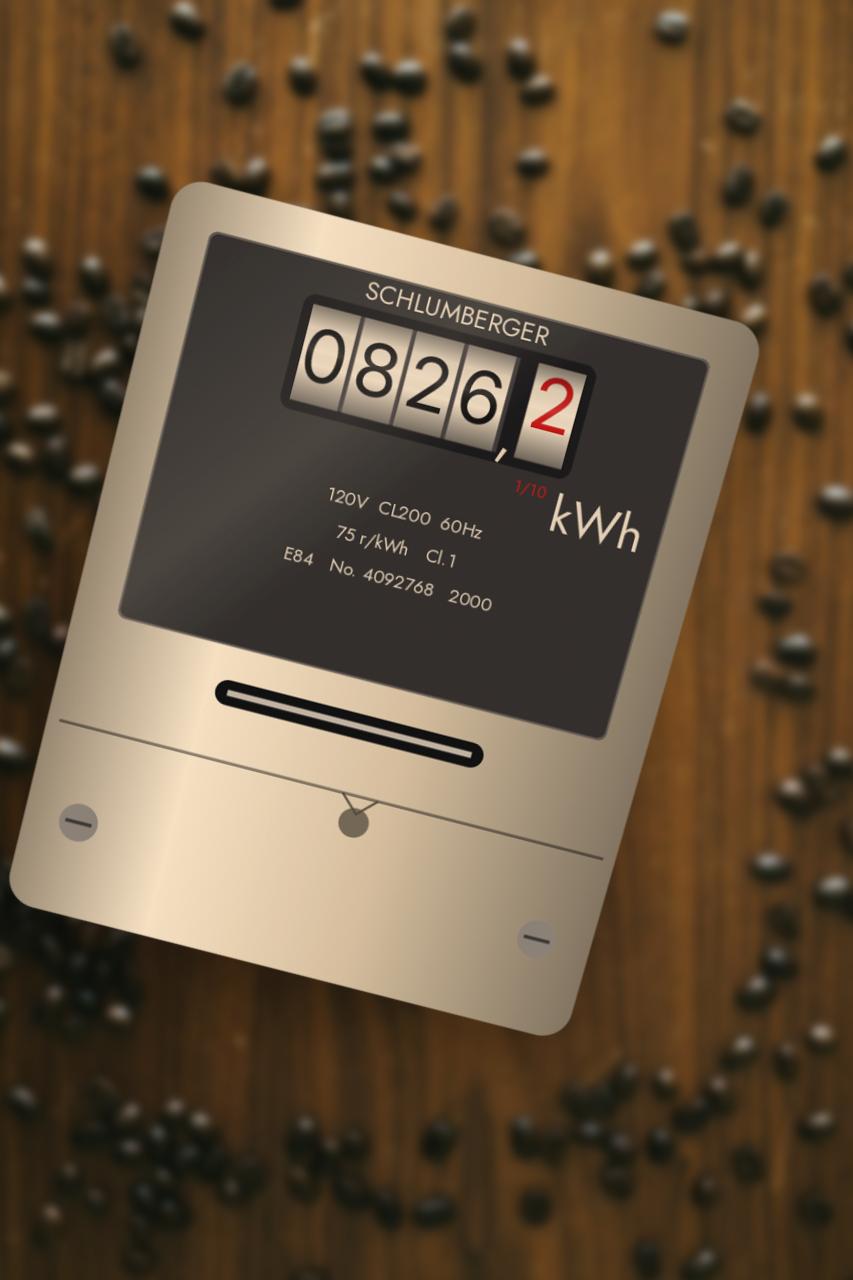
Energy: 826.2 kWh
